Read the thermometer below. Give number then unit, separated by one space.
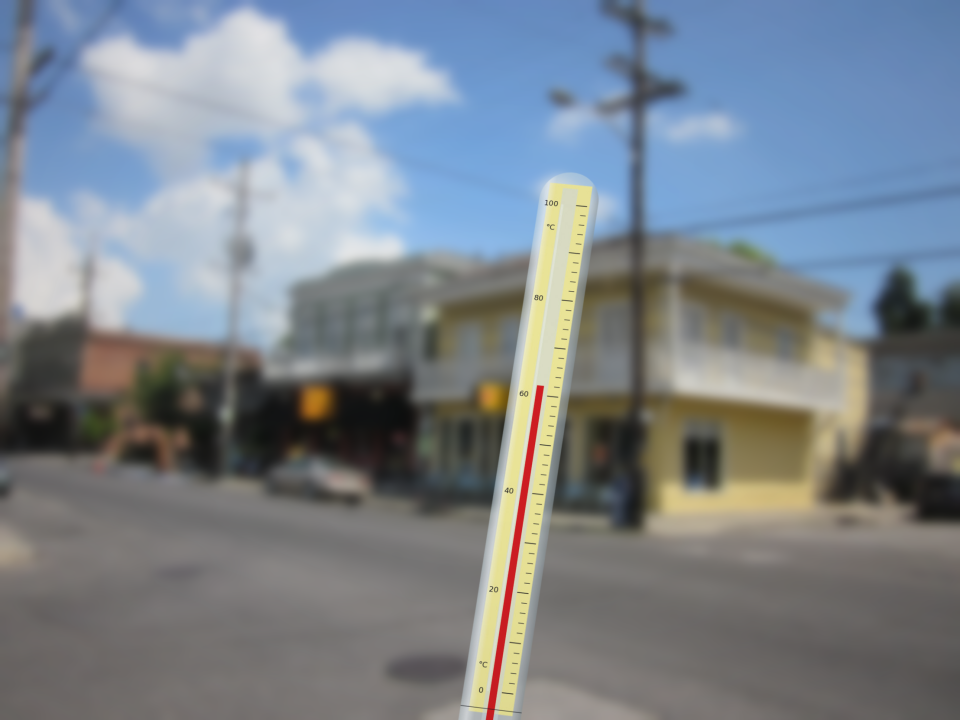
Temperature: 62 °C
